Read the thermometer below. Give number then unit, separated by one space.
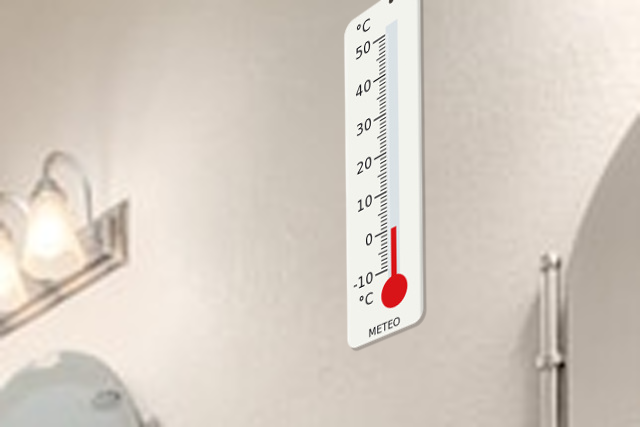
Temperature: 0 °C
